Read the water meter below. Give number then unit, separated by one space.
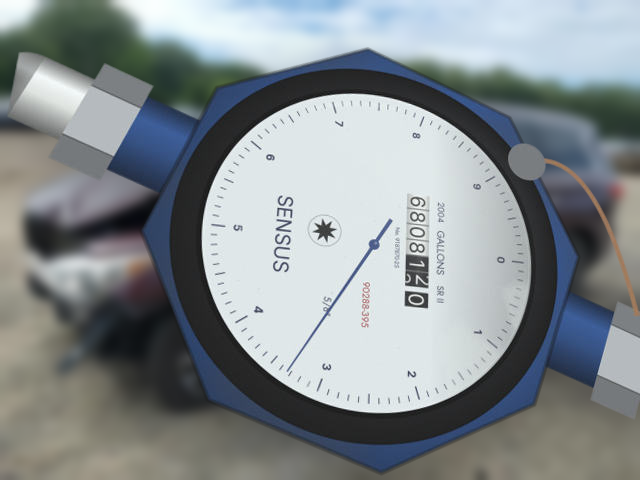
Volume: 6808123.3 gal
